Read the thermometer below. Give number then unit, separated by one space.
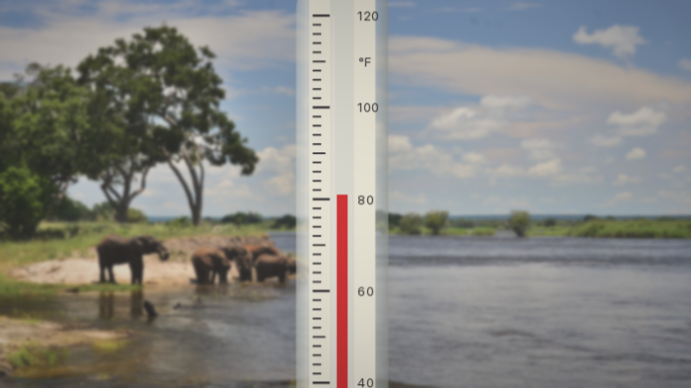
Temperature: 81 °F
